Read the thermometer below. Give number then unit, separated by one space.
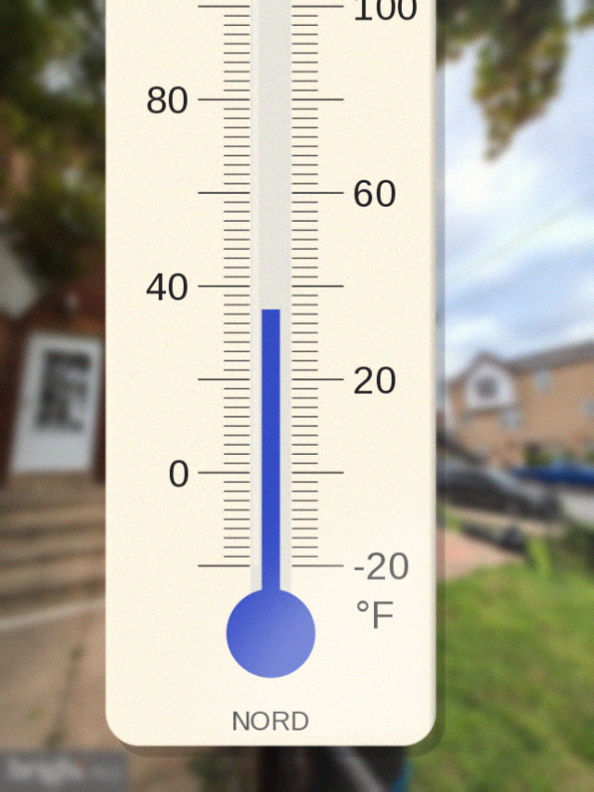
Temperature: 35 °F
